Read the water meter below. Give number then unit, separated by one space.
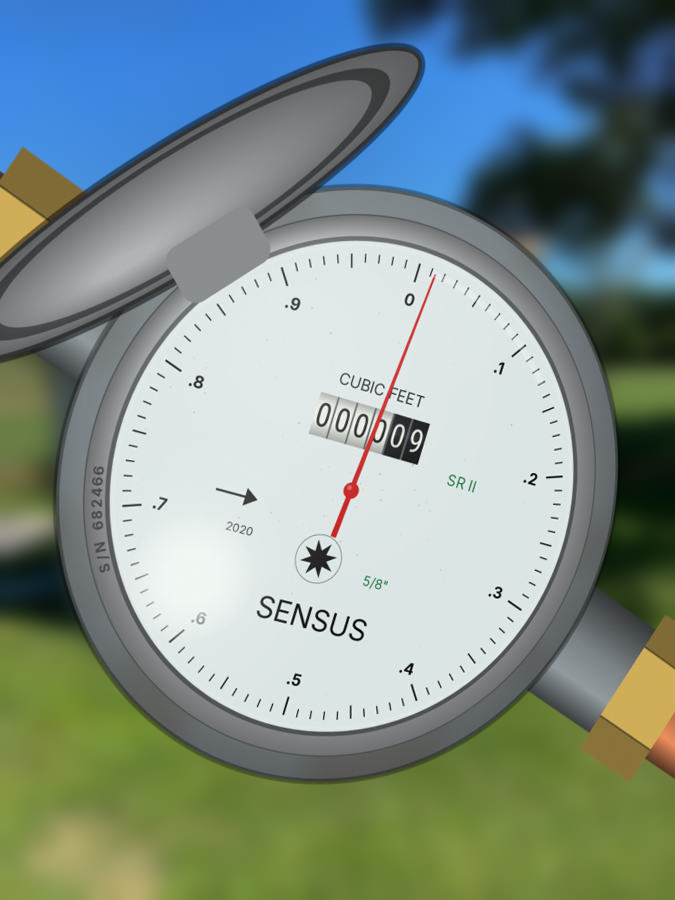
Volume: 9.01 ft³
